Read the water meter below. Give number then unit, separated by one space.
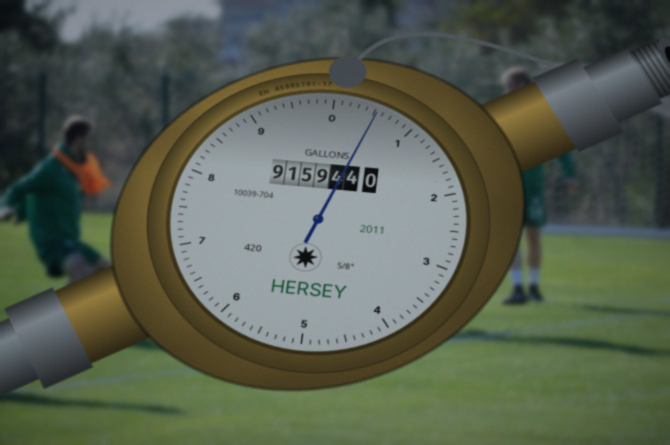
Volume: 9159440.5 gal
